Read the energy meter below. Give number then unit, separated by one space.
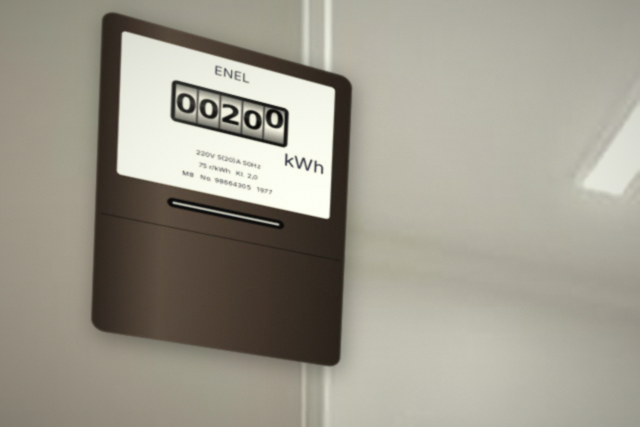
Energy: 200 kWh
